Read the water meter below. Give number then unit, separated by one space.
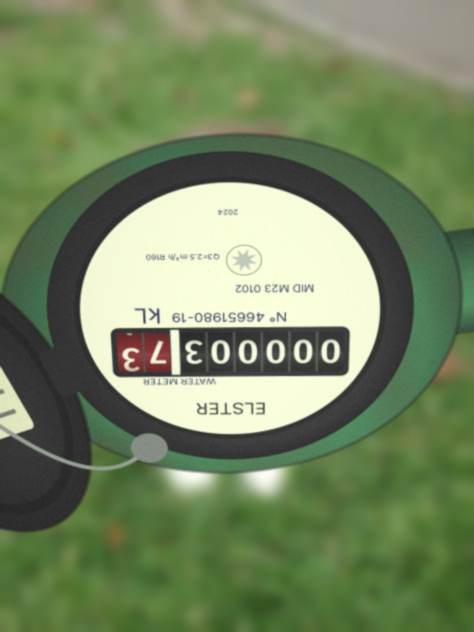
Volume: 3.73 kL
